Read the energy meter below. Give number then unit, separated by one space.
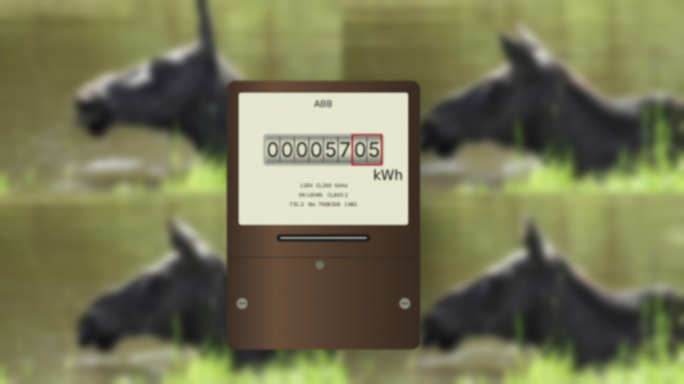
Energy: 57.05 kWh
